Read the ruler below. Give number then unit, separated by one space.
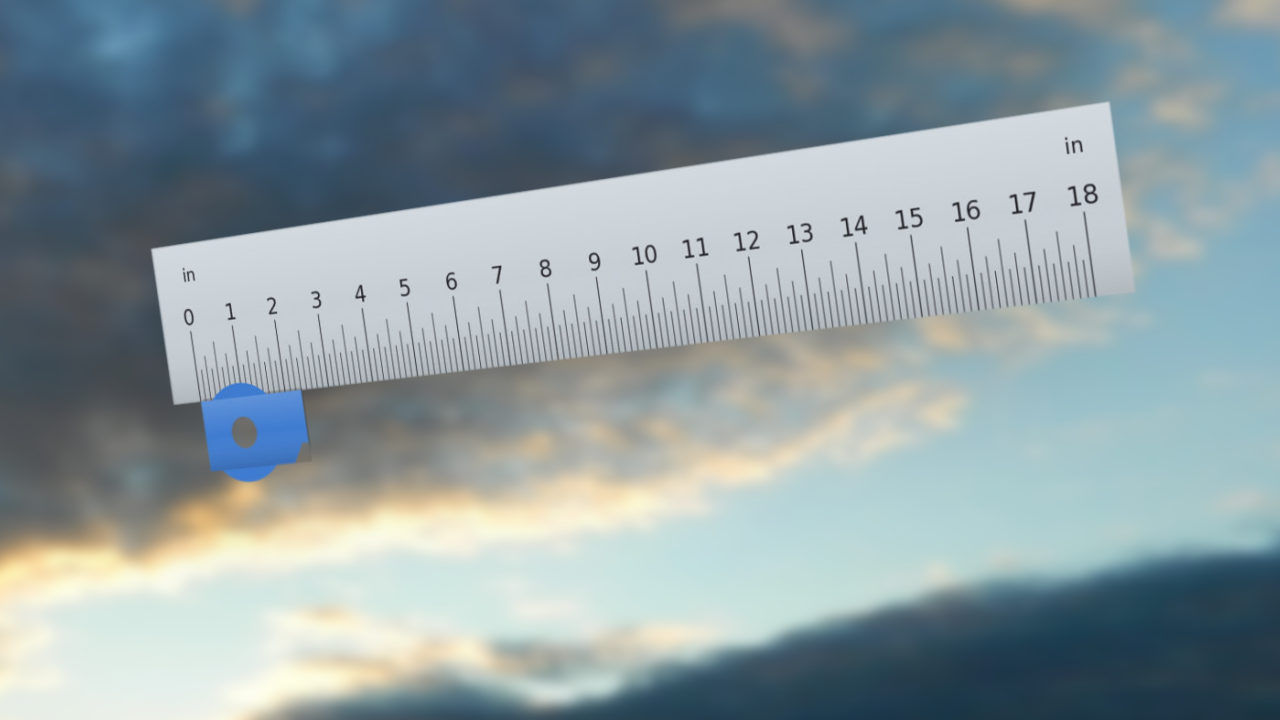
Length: 2.375 in
